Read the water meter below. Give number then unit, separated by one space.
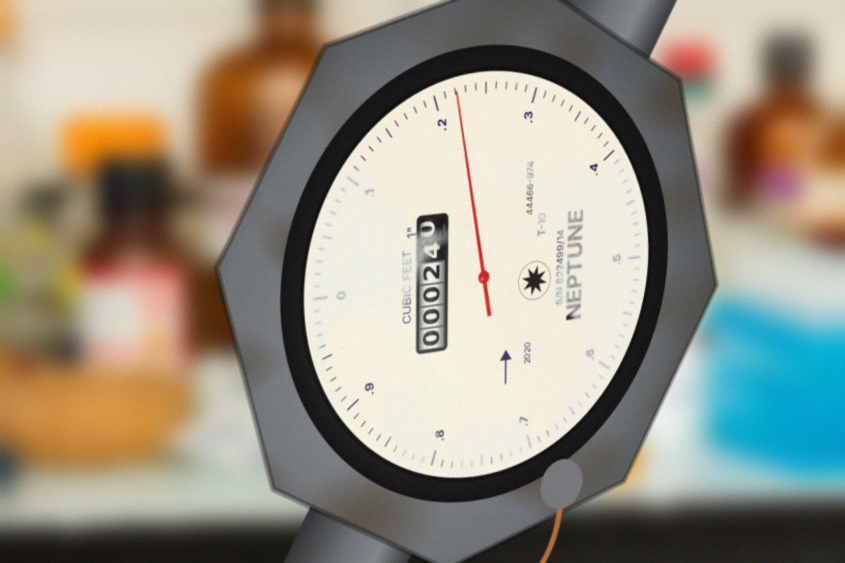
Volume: 240.22 ft³
